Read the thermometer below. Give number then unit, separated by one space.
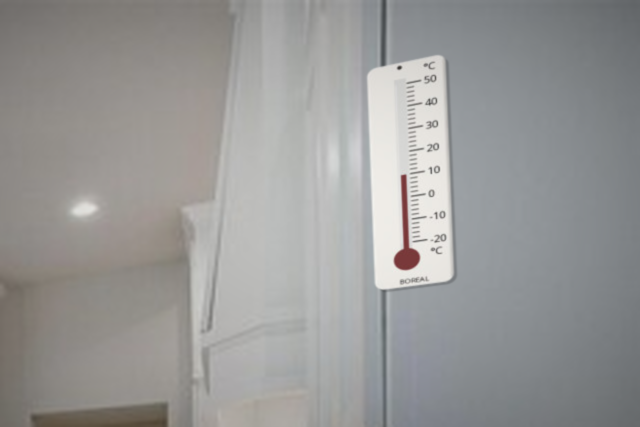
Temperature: 10 °C
